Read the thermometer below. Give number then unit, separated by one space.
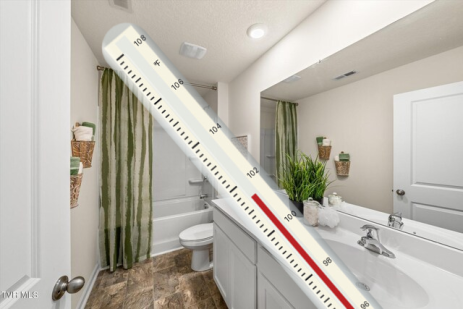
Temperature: 101.4 °F
